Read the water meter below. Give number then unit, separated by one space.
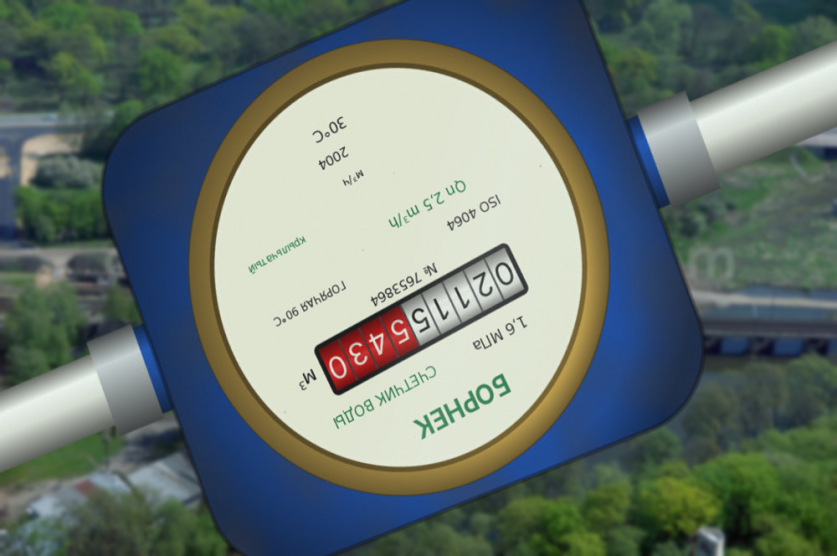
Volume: 2115.5430 m³
